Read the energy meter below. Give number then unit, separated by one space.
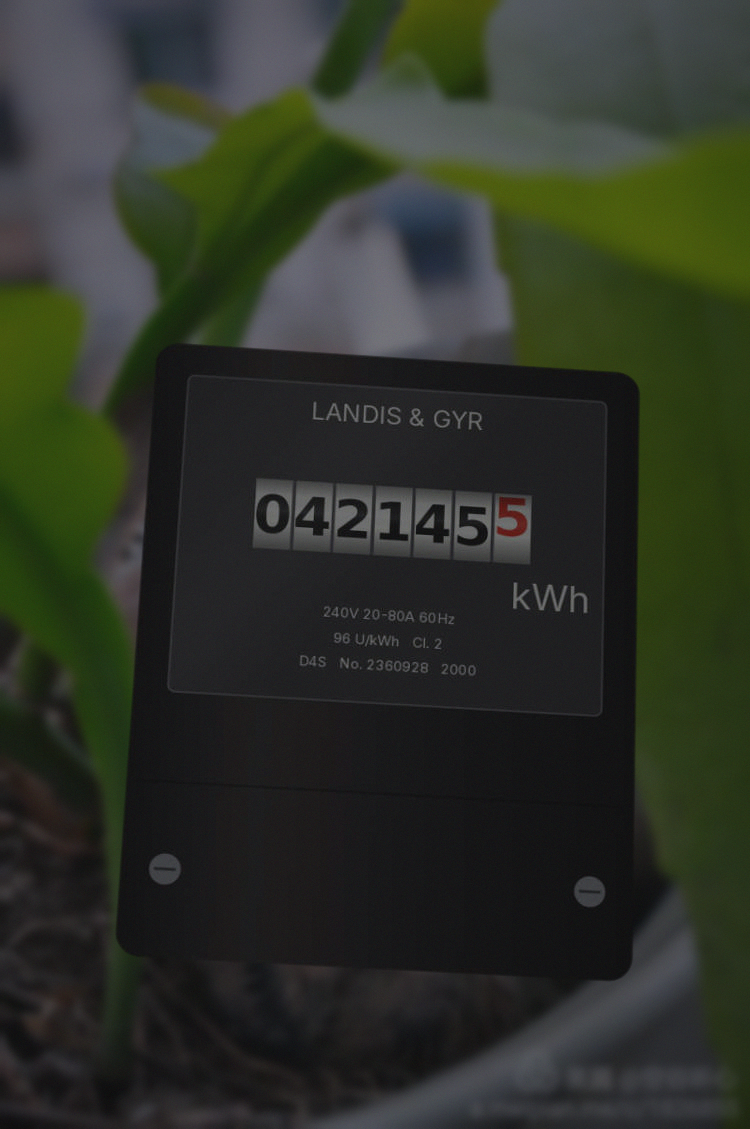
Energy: 42145.5 kWh
